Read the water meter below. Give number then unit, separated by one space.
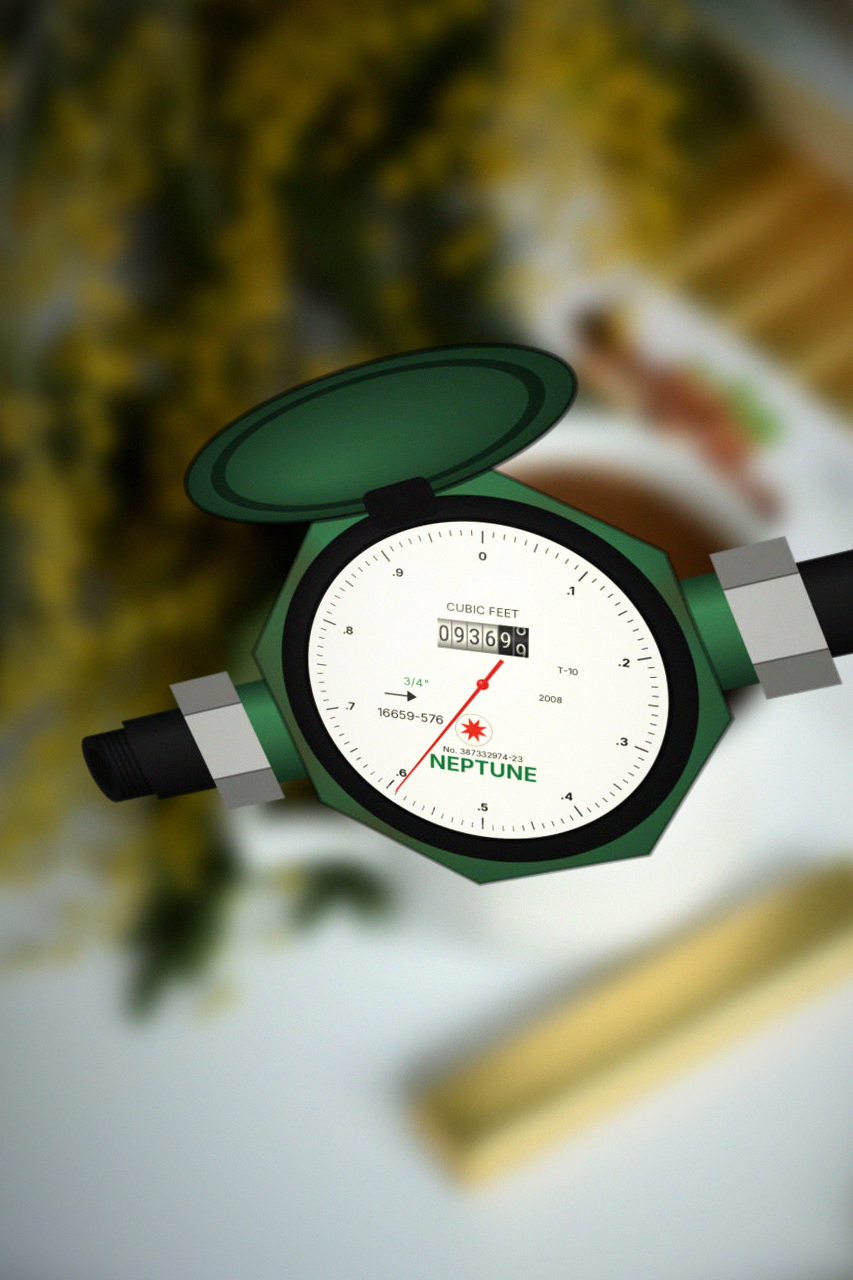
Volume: 93698.59 ft³
